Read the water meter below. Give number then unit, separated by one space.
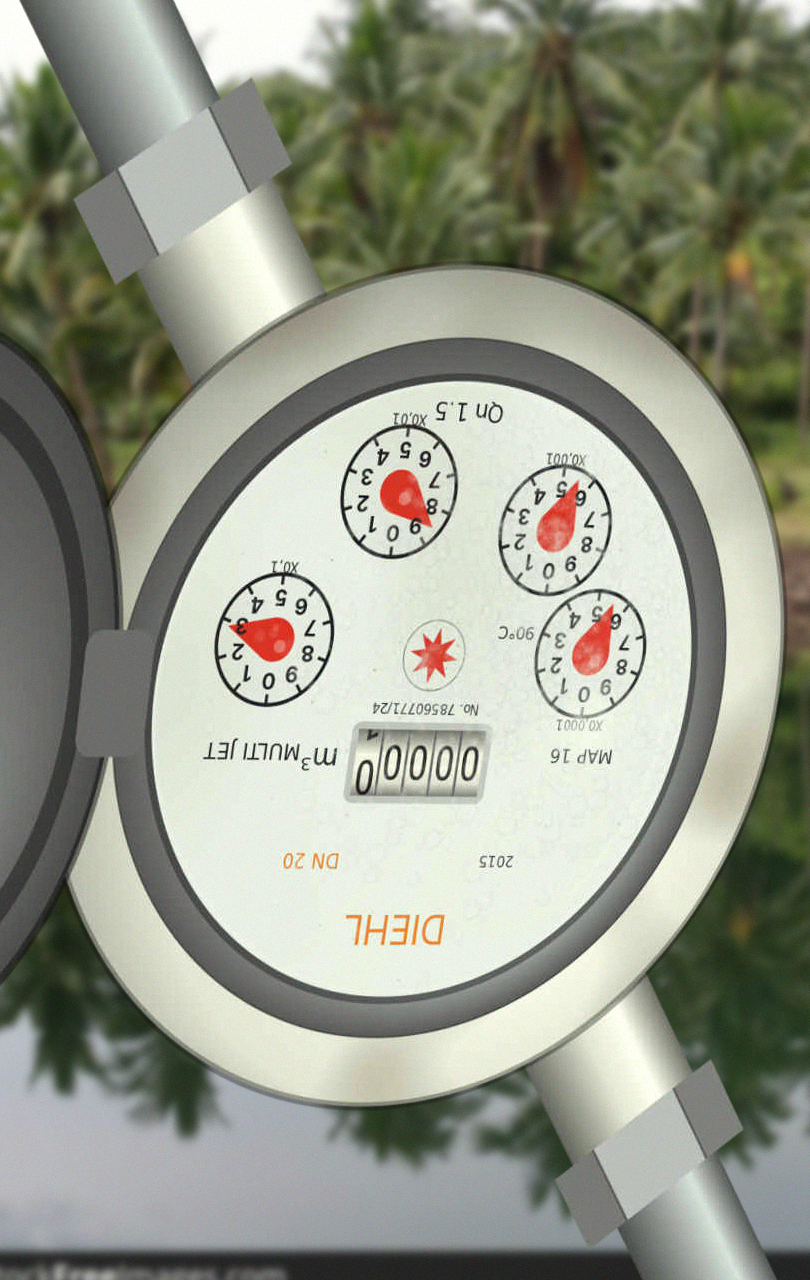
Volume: 0.2855 m³
